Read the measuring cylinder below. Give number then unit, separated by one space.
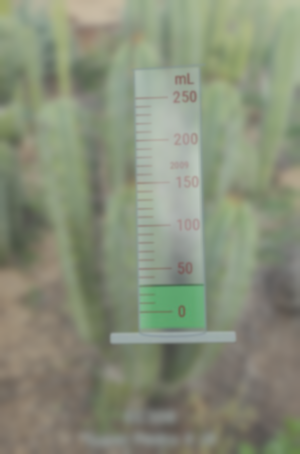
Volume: 30 mL
